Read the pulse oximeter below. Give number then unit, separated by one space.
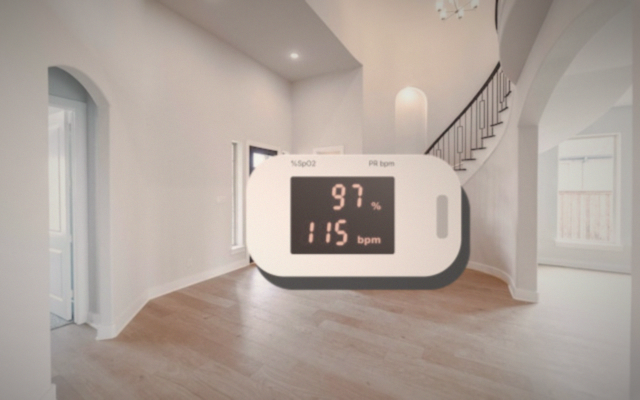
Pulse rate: 115 bpm
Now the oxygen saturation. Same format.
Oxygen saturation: 97 %
